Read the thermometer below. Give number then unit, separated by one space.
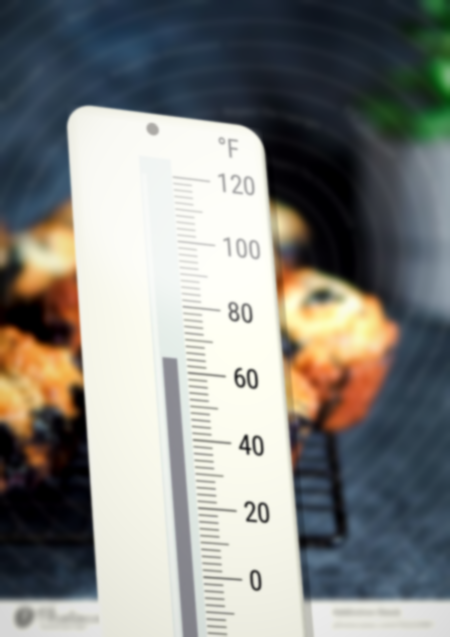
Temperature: 64 °F
